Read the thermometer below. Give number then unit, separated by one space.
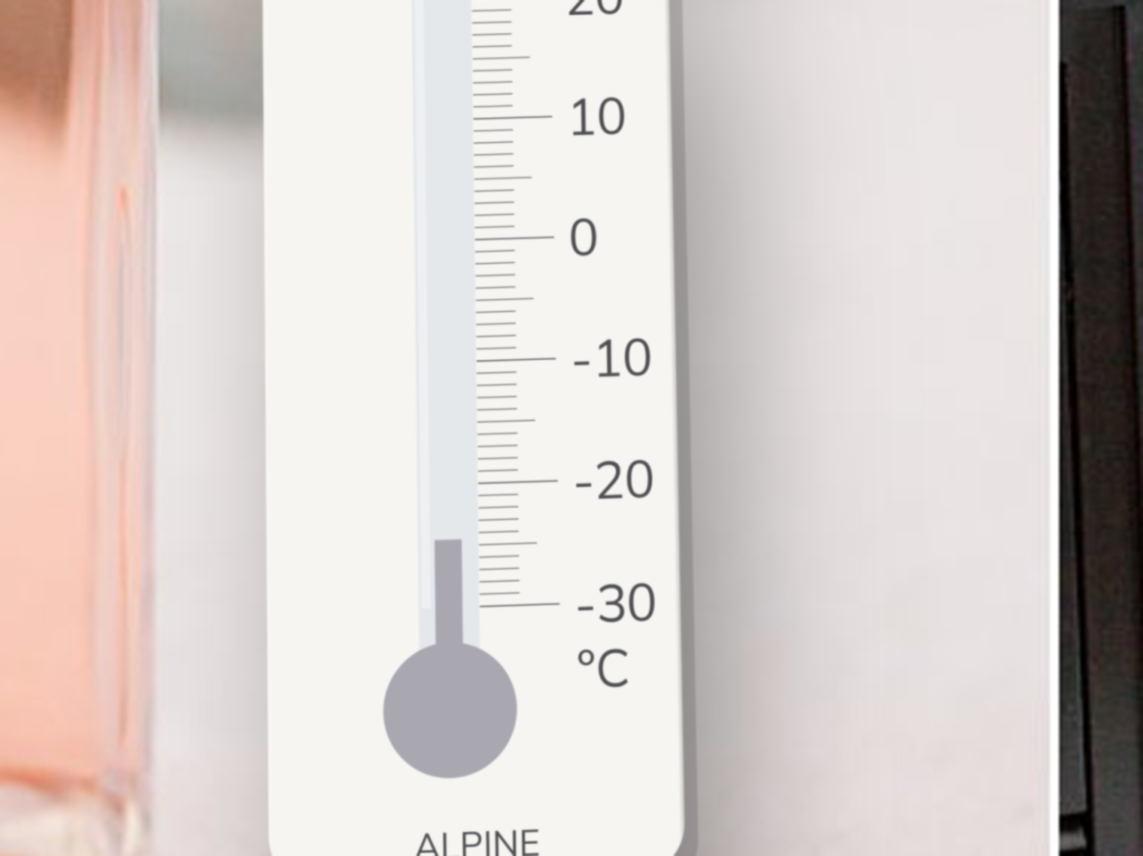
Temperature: -24.5 °C
